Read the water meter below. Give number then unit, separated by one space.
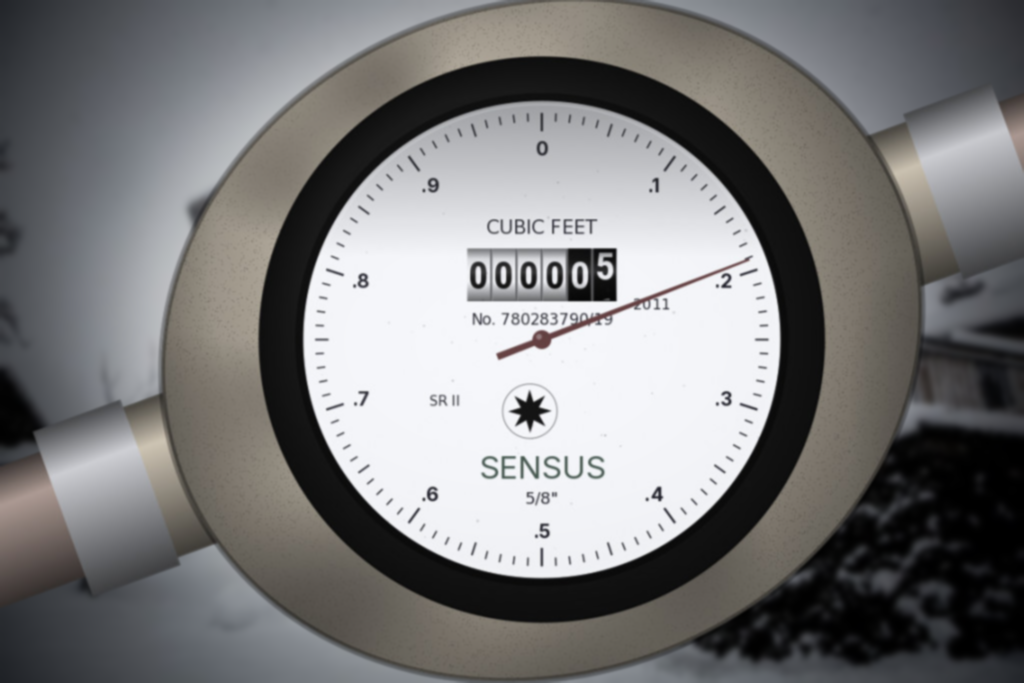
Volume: 5.19 ft³
